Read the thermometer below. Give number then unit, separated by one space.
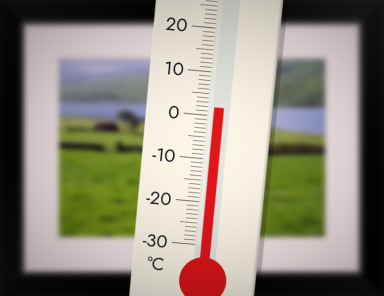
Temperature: 2 °C
